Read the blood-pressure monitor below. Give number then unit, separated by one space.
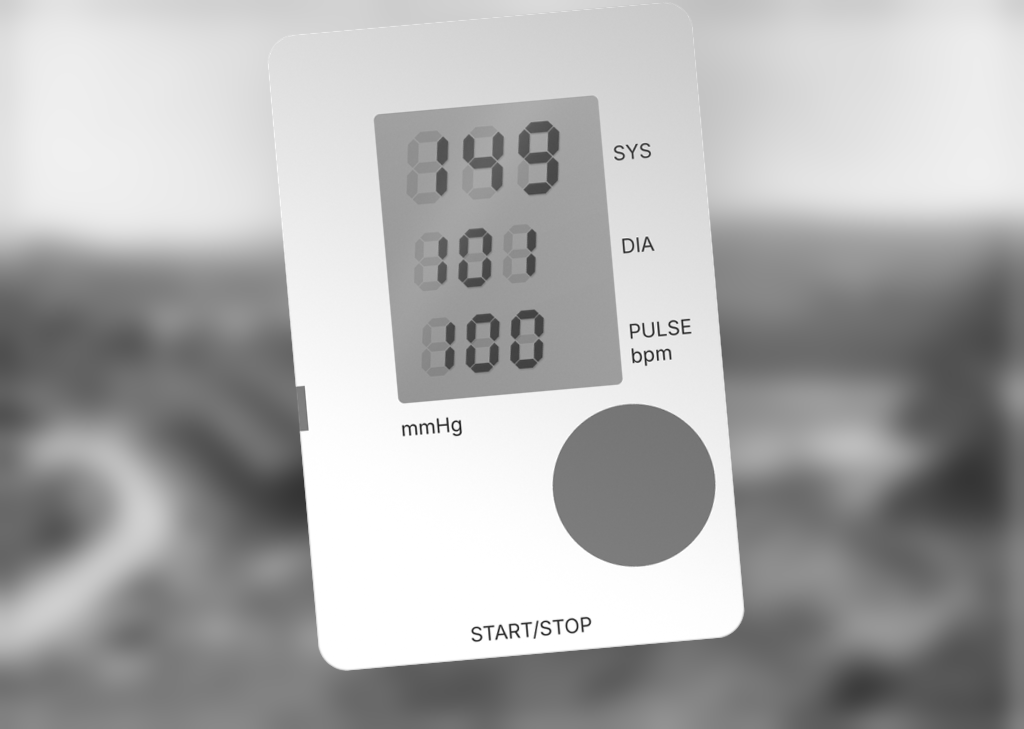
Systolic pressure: 149 mmHg
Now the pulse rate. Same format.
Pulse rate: 100 bpm
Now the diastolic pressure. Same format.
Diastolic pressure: 101 mmHg
